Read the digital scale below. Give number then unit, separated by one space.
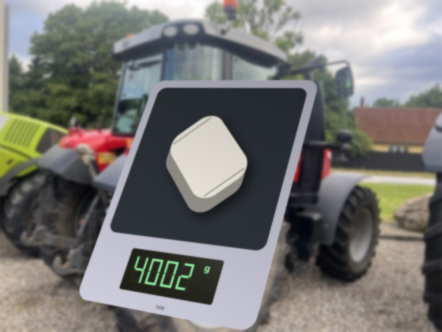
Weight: 4002 g
